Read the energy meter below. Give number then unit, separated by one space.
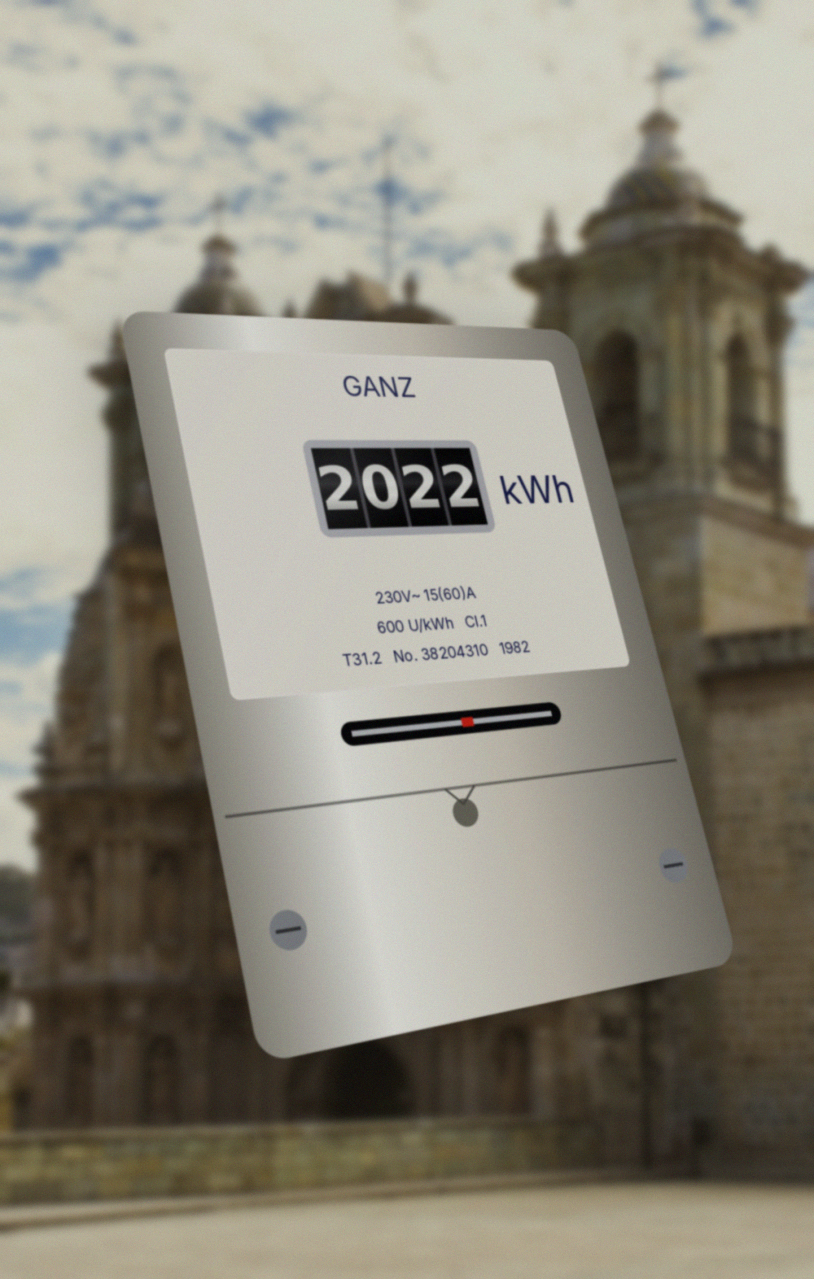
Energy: 2022 kWh
